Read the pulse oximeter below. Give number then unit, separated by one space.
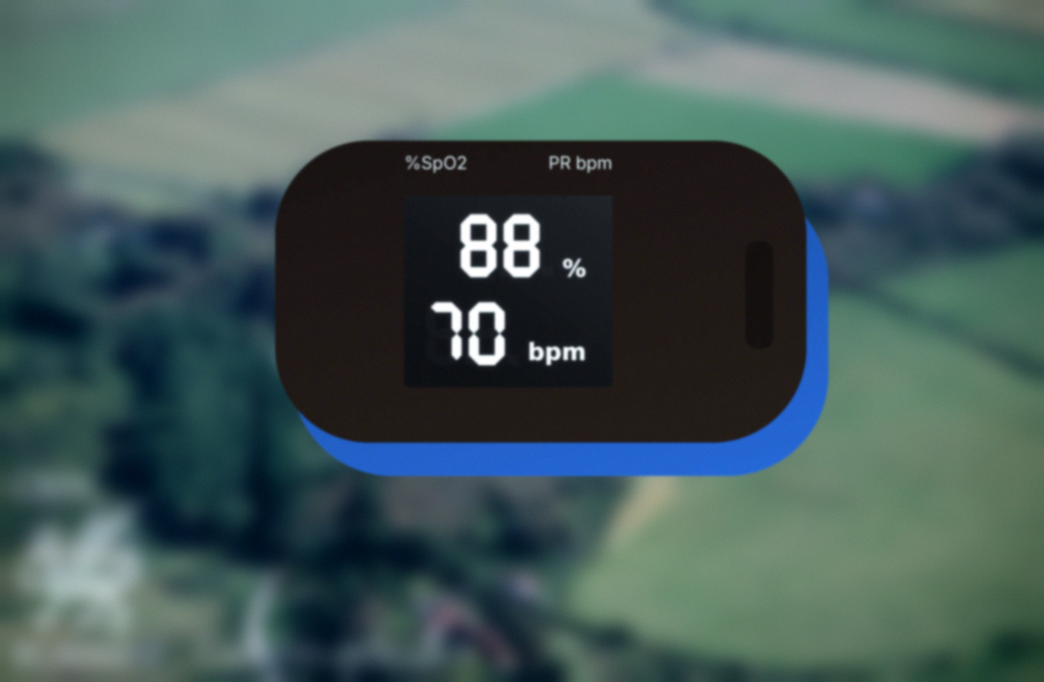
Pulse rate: 70 bpm
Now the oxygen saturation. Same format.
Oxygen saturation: 88 %
